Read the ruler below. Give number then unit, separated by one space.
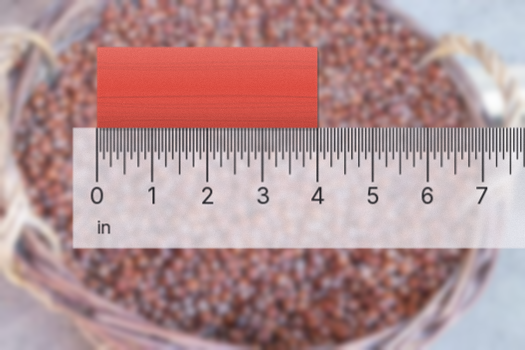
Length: 4 in
